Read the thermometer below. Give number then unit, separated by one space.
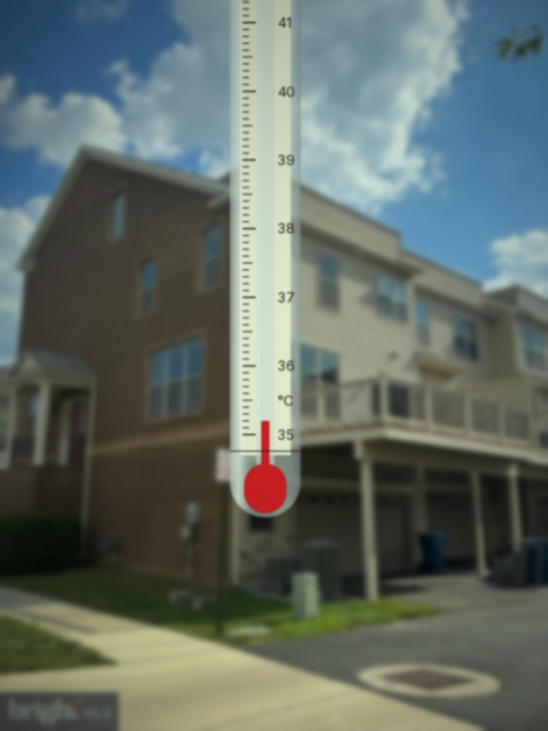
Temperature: 35.2 °C
